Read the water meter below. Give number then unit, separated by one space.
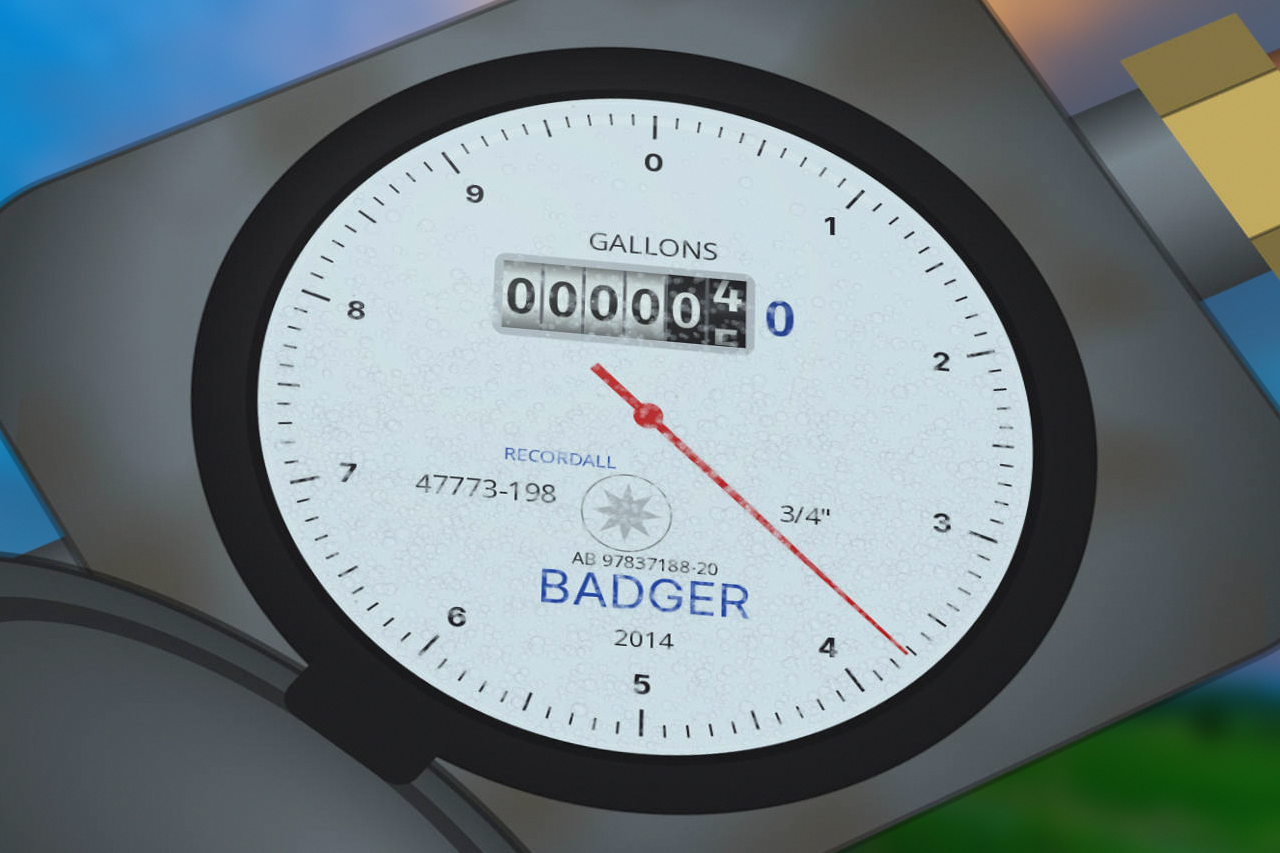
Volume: 43.7 gal
